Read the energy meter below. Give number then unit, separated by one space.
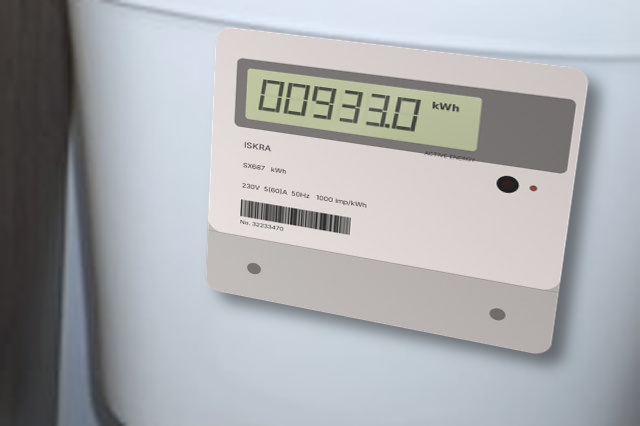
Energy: 933.0 kWh
